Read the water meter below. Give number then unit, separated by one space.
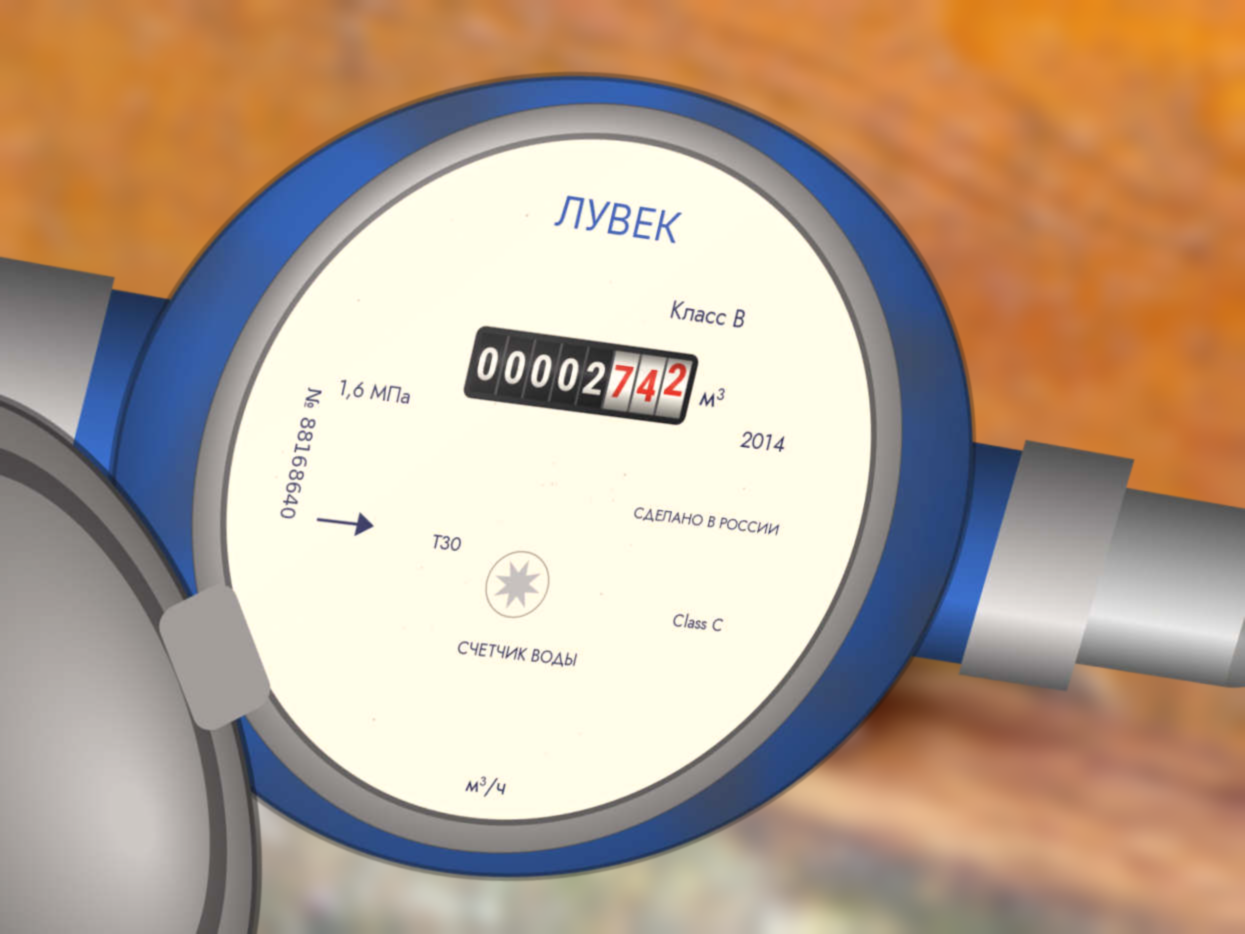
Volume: 2.742 m³
